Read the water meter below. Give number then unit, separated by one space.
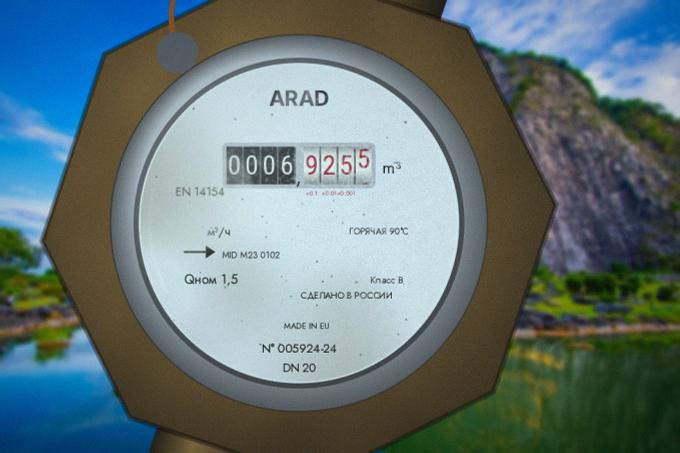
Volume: 6.9255 m³
